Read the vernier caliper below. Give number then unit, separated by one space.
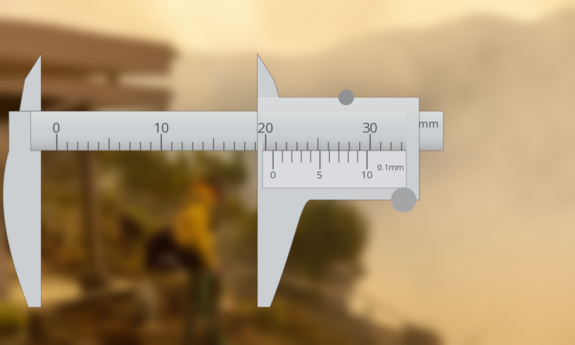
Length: 20.7 mm
